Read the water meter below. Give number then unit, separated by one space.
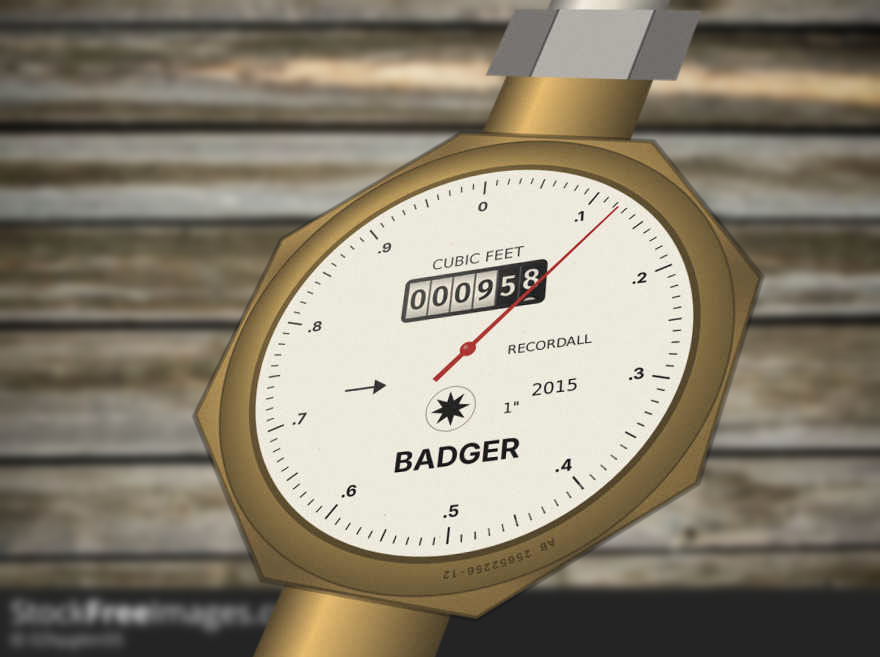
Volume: 958.12 ft³
